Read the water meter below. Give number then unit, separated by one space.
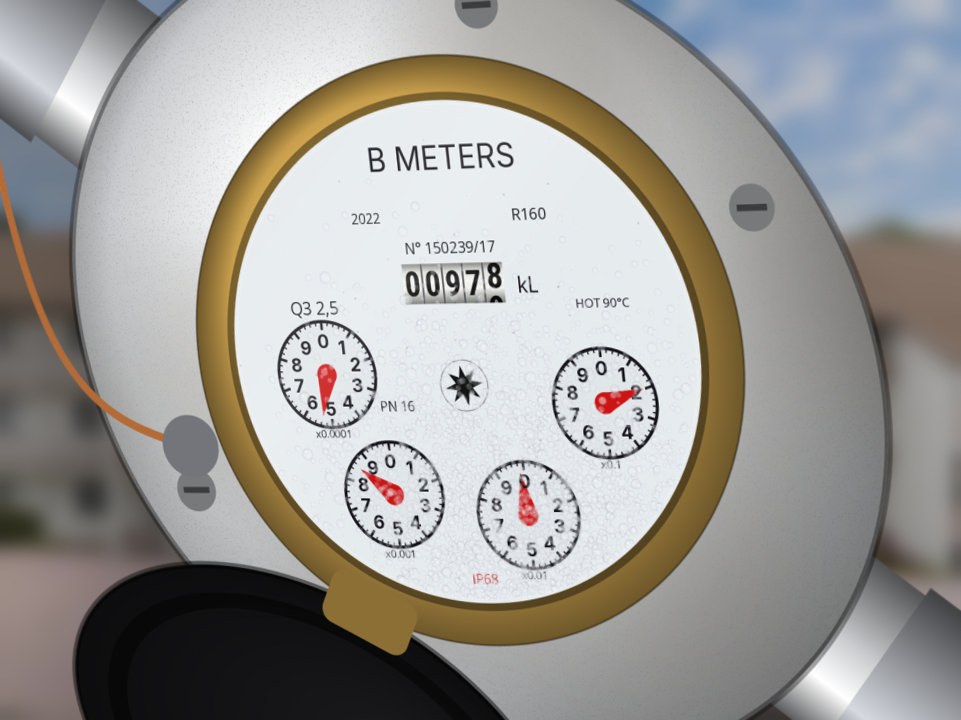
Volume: 978.1985 kL
